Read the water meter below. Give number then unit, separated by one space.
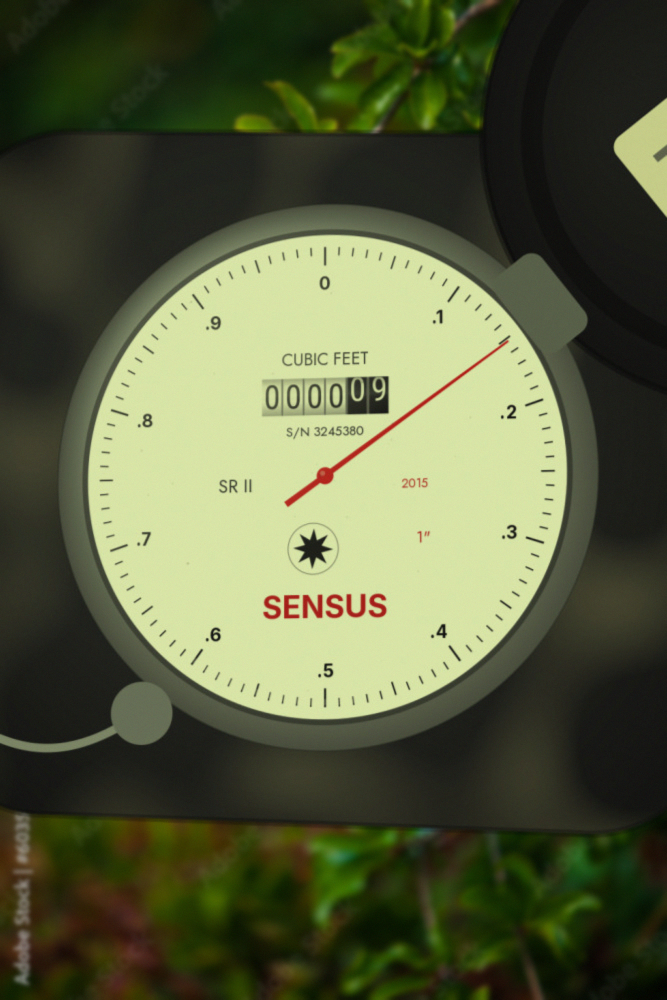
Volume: 9.15 ft³
